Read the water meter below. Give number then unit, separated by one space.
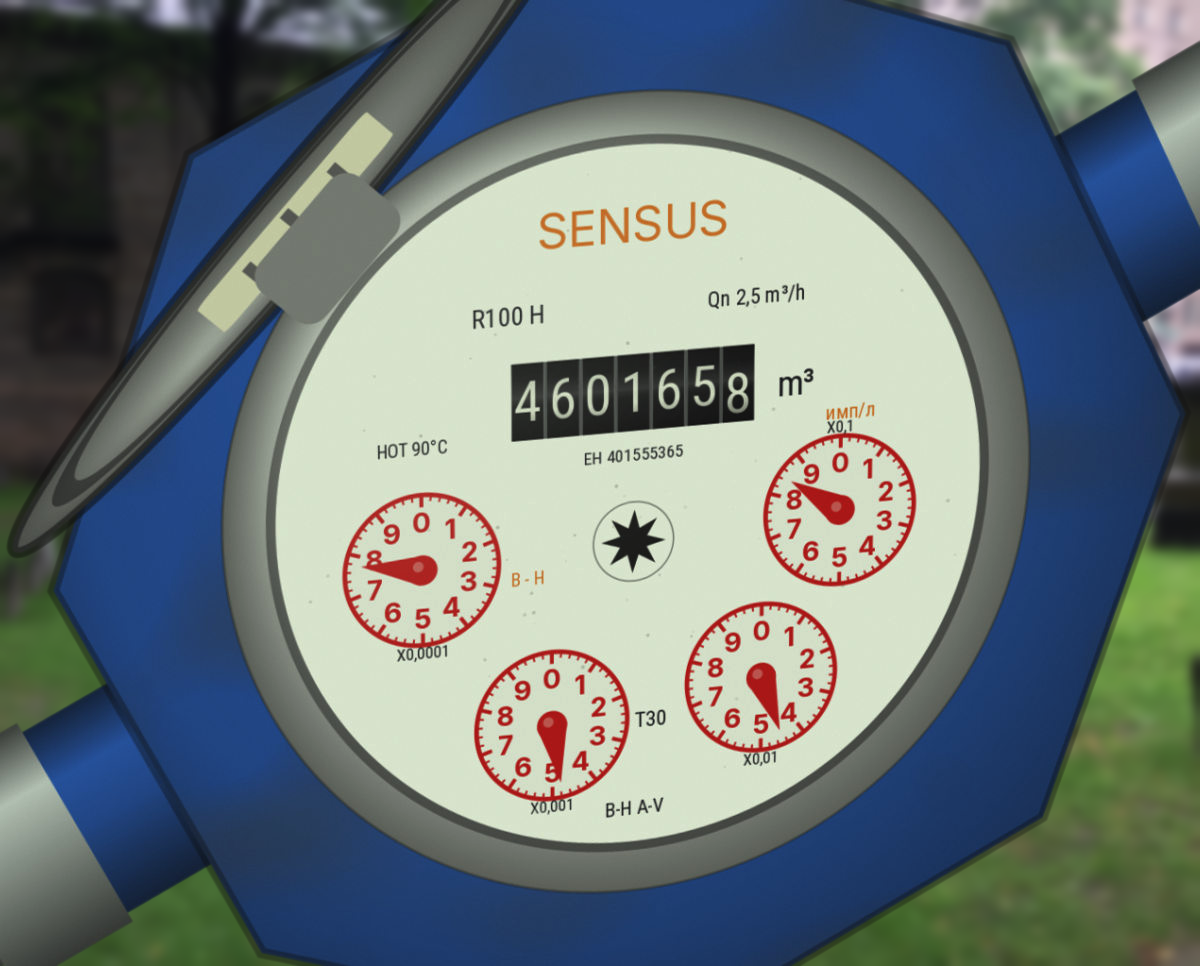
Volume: 4601657.8447 m³
